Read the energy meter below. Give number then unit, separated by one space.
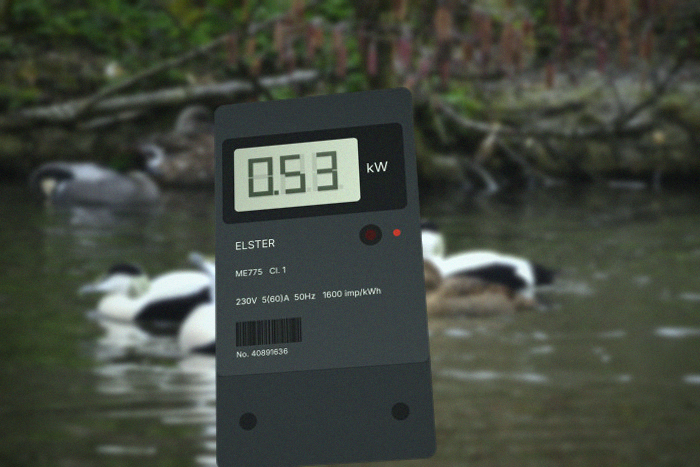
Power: 0.53 kW
